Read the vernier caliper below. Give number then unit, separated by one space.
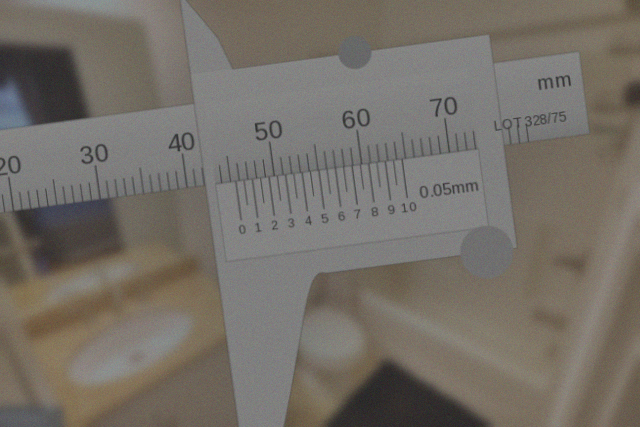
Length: 45.6 mm
